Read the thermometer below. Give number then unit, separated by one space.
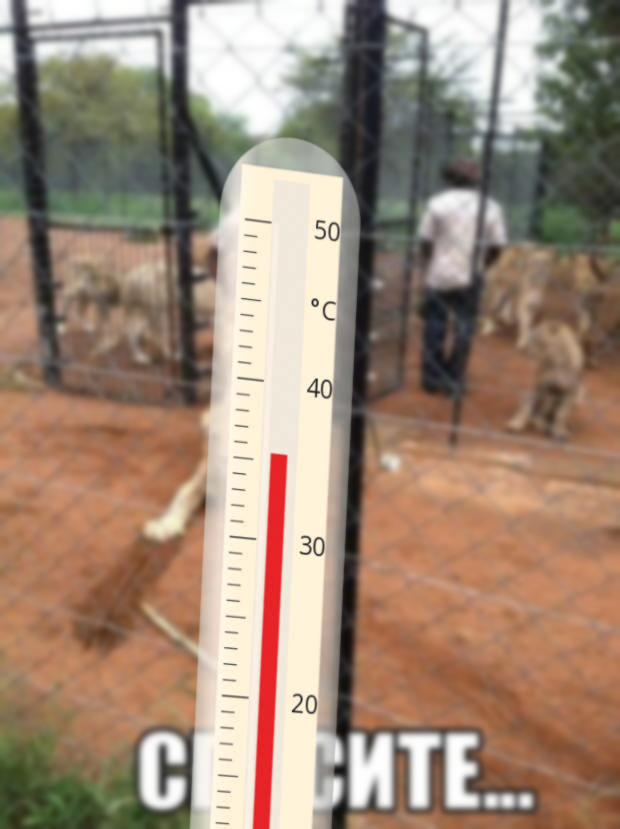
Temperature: 35.5 °C
